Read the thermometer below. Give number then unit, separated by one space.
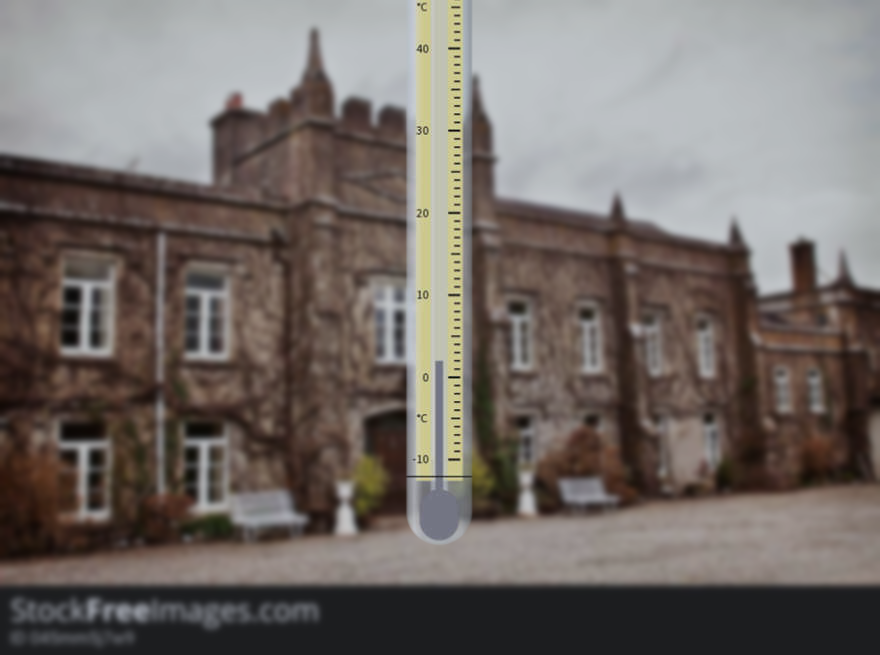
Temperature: 2 °C
